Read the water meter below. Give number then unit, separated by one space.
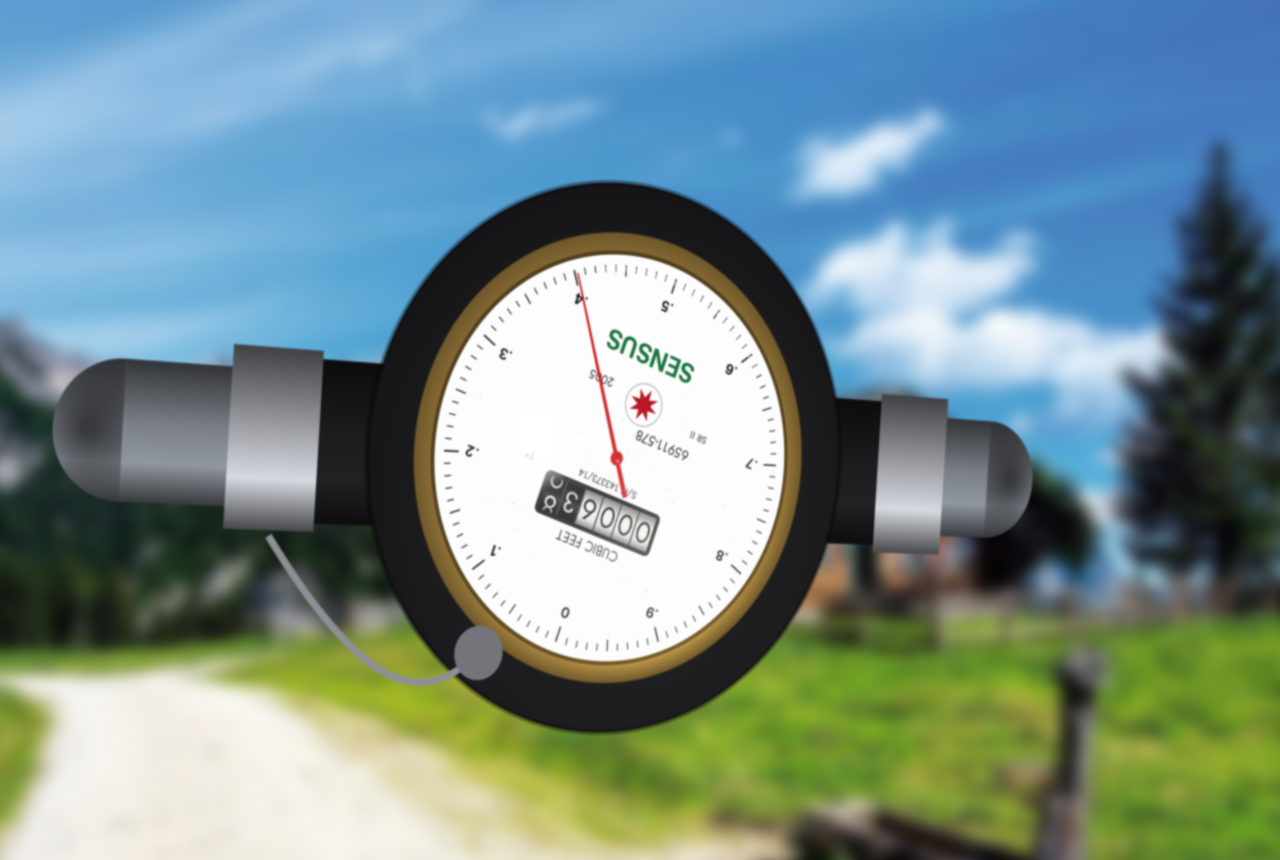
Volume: 638.40 ft³
